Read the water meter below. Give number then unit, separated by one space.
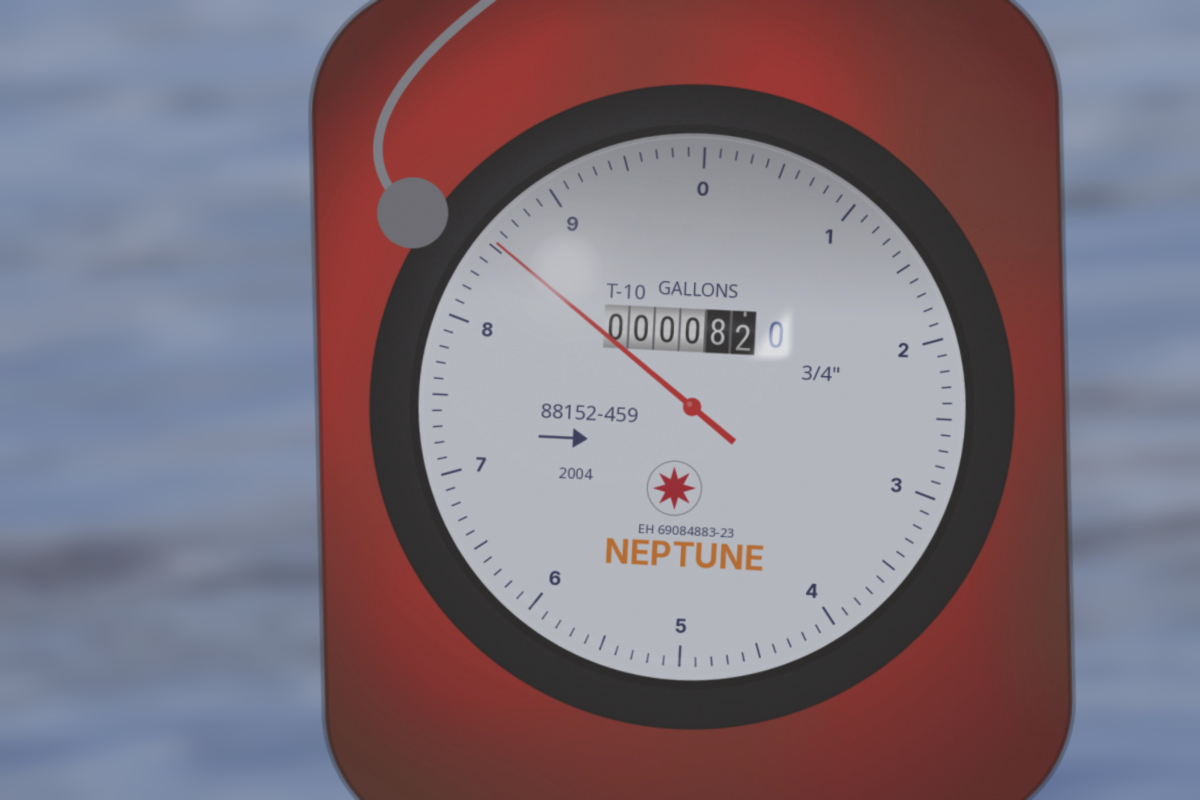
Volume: 818.5 gal
